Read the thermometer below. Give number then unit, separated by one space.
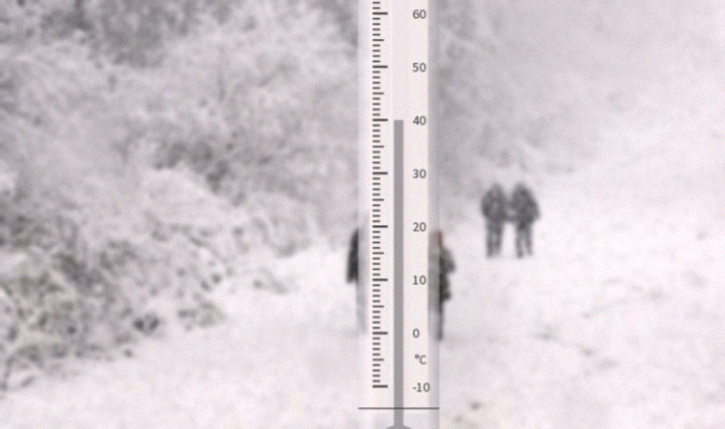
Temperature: 40 °C
